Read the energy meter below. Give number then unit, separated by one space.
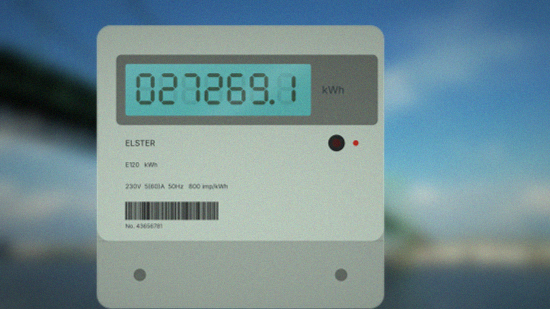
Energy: 27269.1 kWh
